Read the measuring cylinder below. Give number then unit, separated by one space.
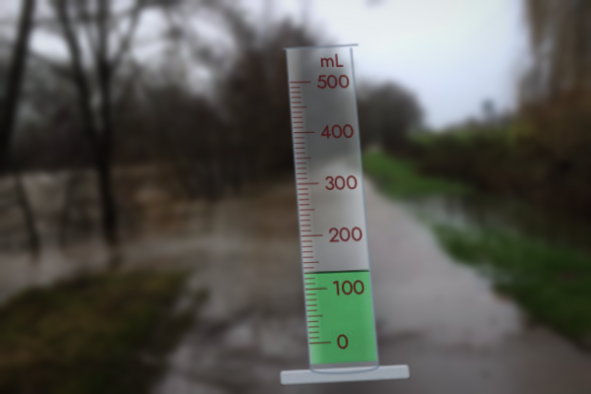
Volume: 130 mL
